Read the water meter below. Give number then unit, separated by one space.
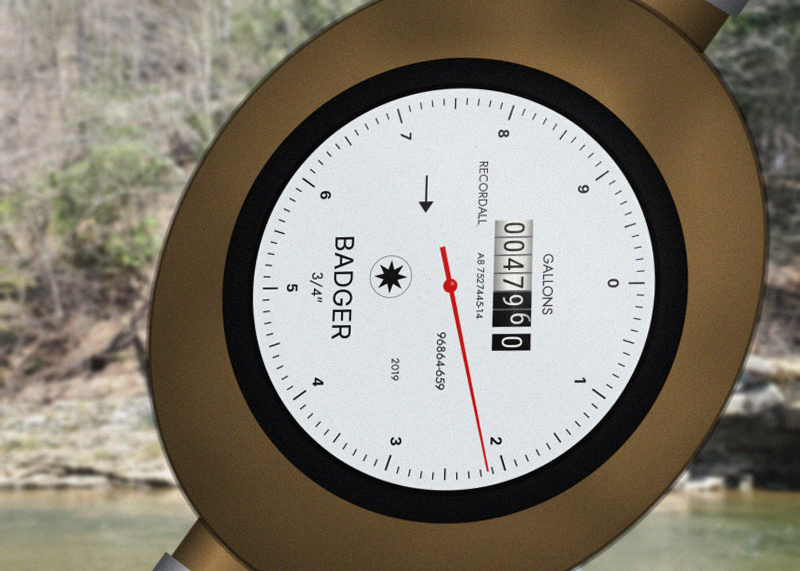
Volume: 47962.1 gal
